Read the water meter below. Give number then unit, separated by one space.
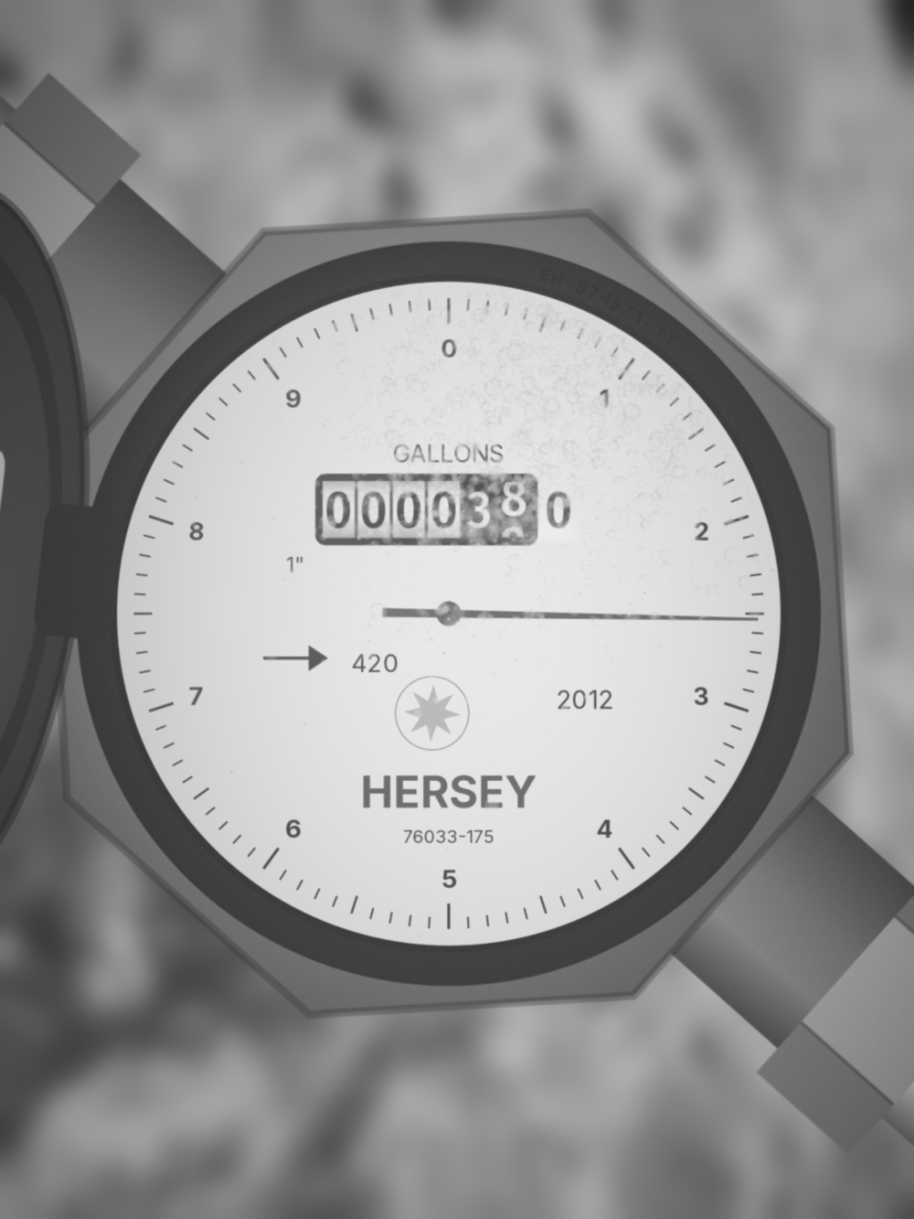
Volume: 382.5 gal
